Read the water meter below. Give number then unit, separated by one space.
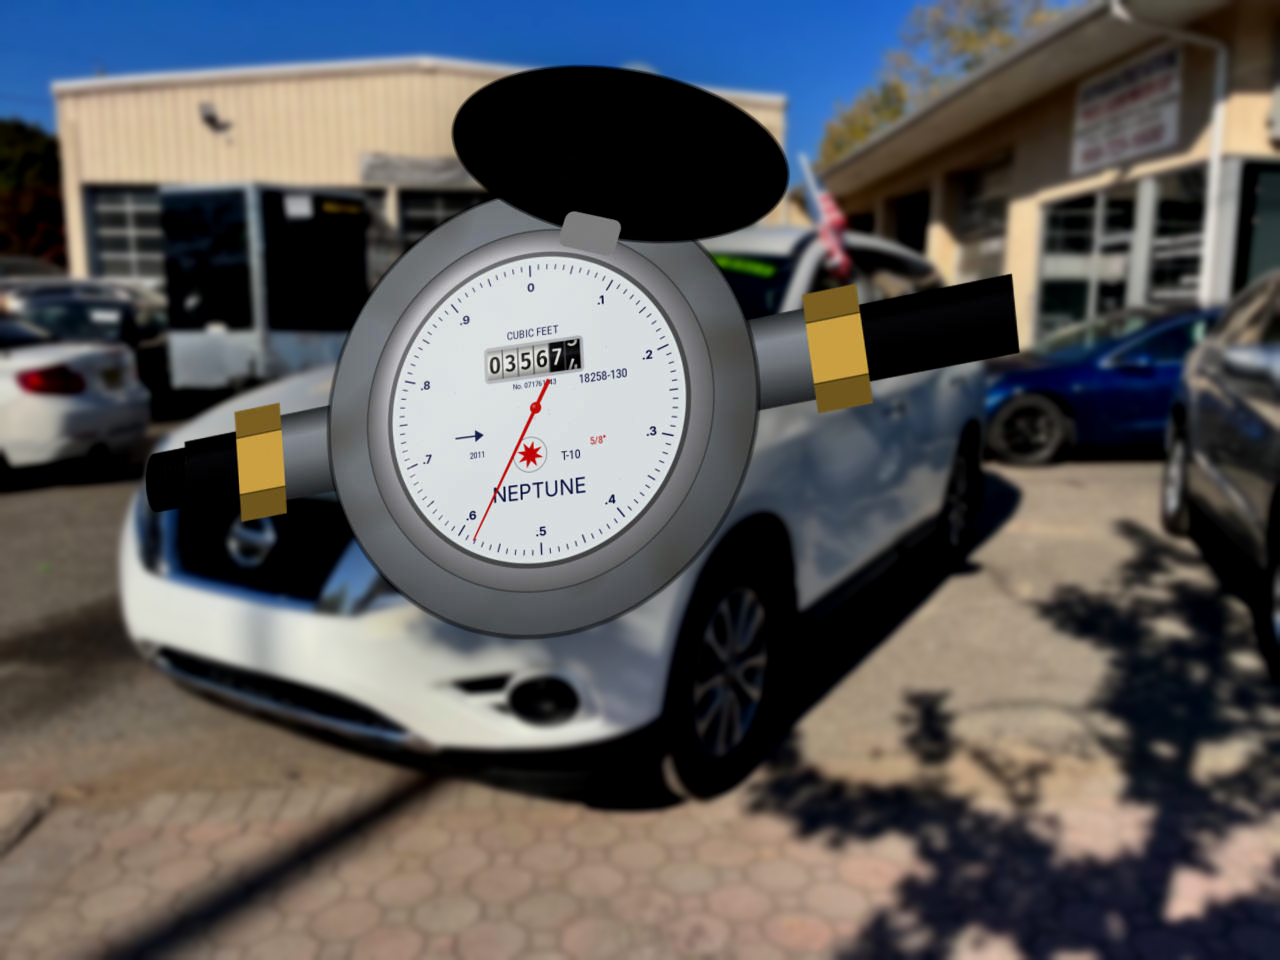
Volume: 35673.58 ft³
